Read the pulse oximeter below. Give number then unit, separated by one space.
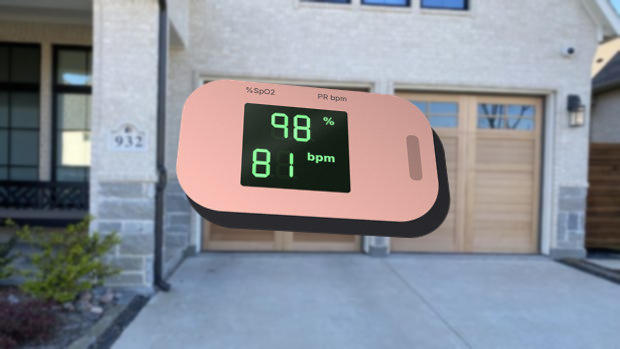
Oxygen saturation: 98 %
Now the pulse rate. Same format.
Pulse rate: 81 bpm
